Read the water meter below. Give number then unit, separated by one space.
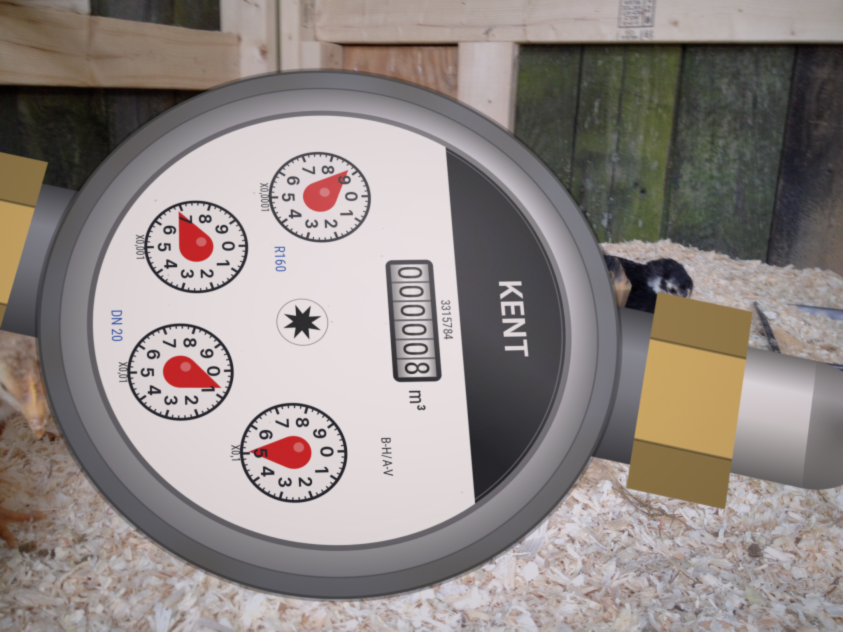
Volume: 8.5068 m³
